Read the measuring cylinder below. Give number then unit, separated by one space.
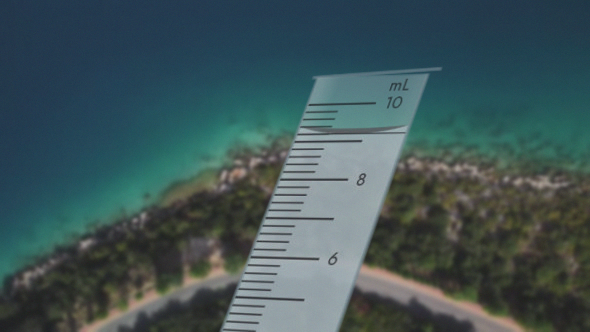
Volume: 9.2 mL
